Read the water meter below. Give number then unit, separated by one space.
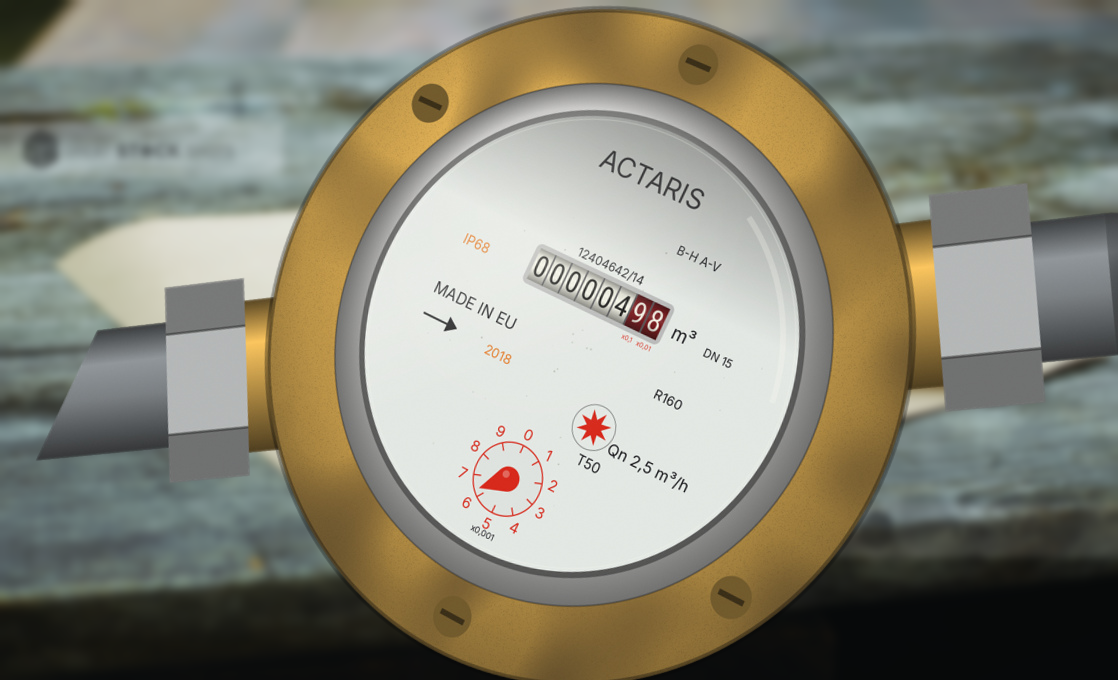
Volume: 4.986 m³
